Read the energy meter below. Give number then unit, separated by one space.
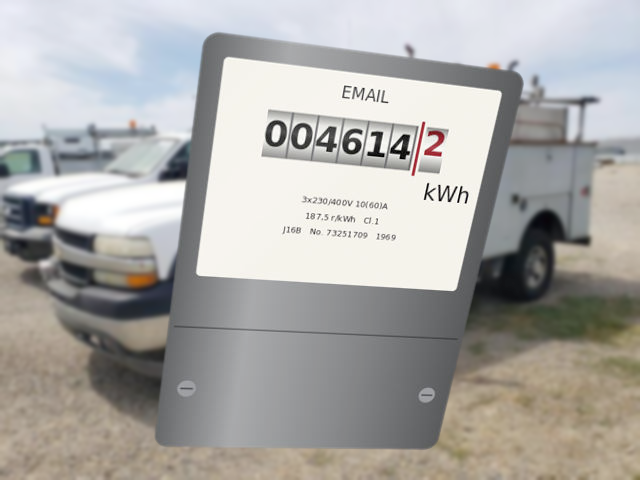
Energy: 4614.2 kWh
